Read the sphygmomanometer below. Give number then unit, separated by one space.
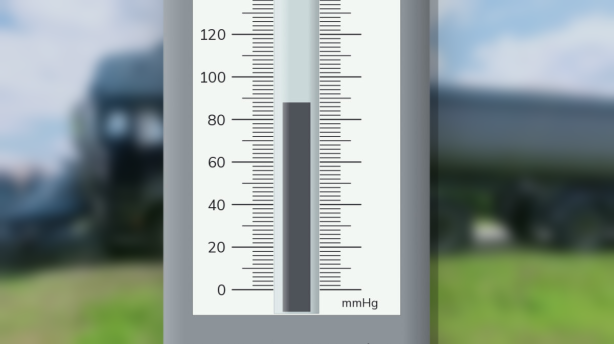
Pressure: 88 mmHg
